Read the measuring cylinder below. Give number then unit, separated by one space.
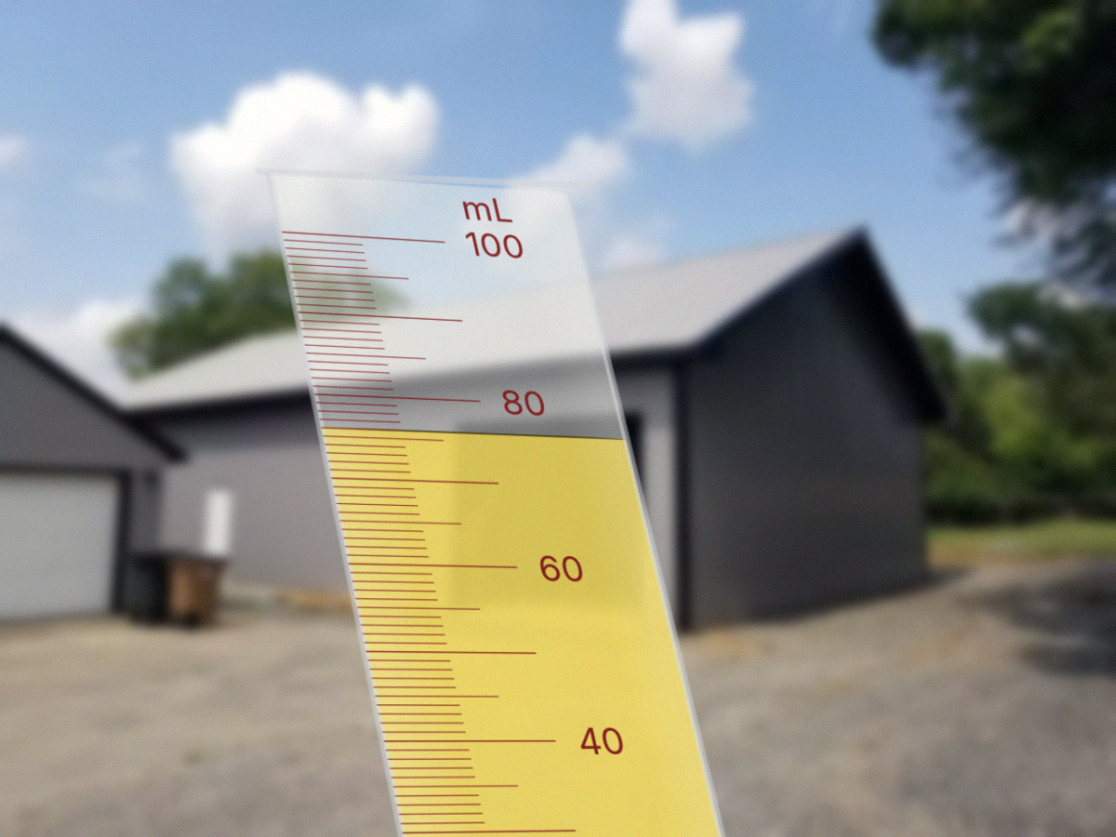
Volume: 76 mL
